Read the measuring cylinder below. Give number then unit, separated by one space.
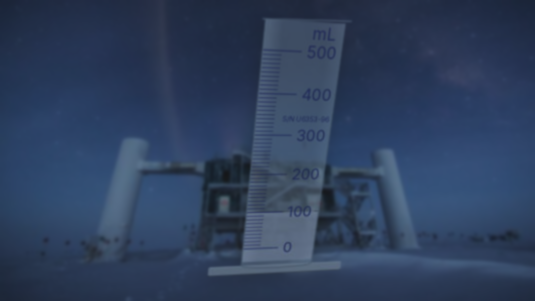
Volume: 100 mL
